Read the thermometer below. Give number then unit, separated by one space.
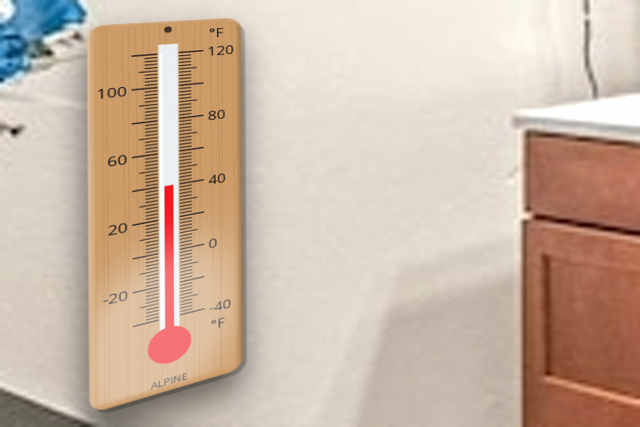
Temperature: 40 °F
